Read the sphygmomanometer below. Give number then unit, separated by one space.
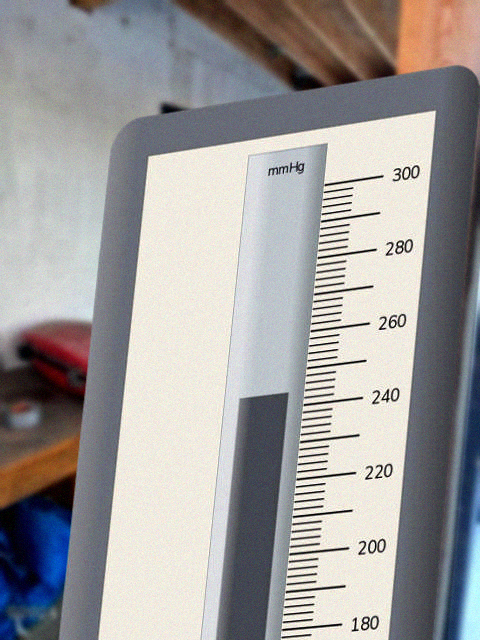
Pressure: 244 mmHg
